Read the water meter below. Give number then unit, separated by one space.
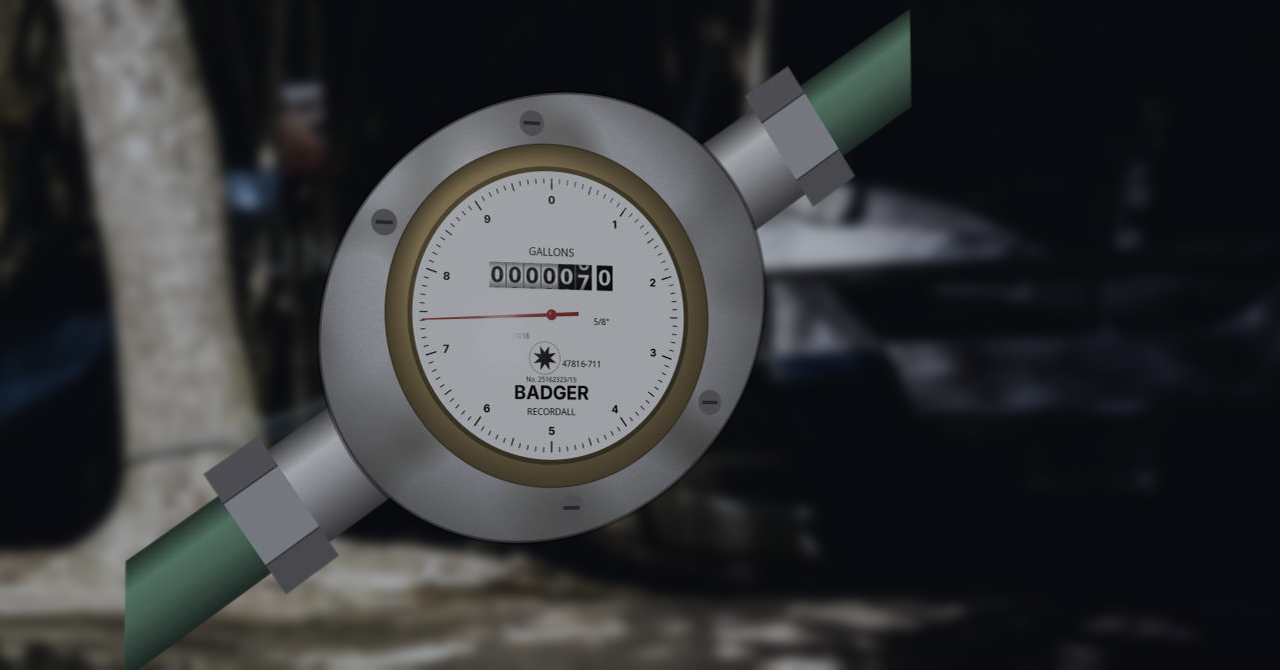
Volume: 67.4 gal
